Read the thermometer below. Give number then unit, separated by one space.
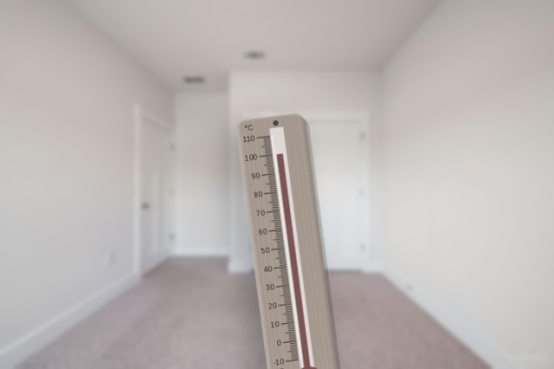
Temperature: 100 °C
